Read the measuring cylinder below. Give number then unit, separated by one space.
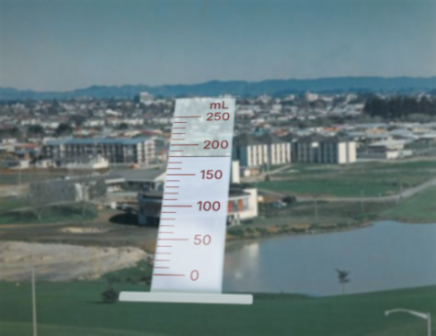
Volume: 180 mL
